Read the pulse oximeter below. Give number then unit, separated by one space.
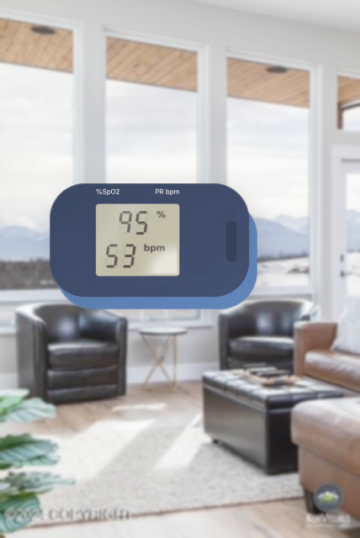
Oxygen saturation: 95 %
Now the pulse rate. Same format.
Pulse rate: 53 bpm
